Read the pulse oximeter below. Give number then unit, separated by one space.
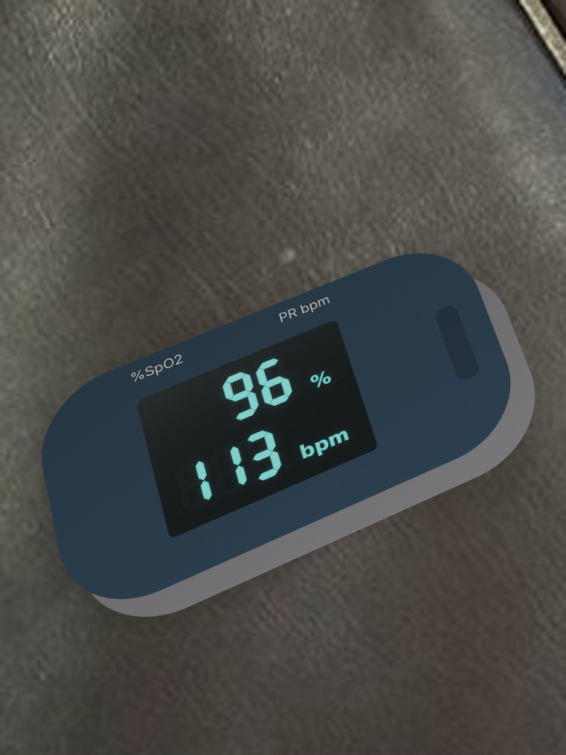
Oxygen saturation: 96 %
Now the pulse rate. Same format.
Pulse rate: 113 bpm
